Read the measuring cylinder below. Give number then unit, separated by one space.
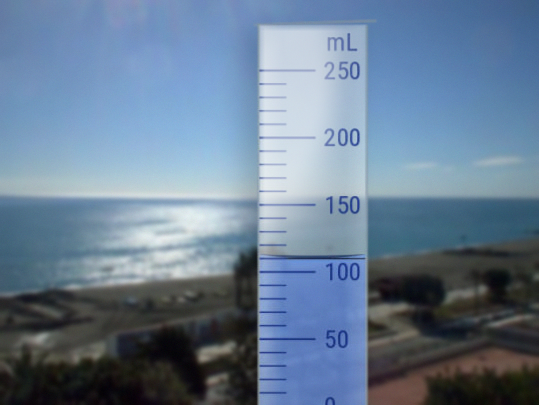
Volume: 110 mL
